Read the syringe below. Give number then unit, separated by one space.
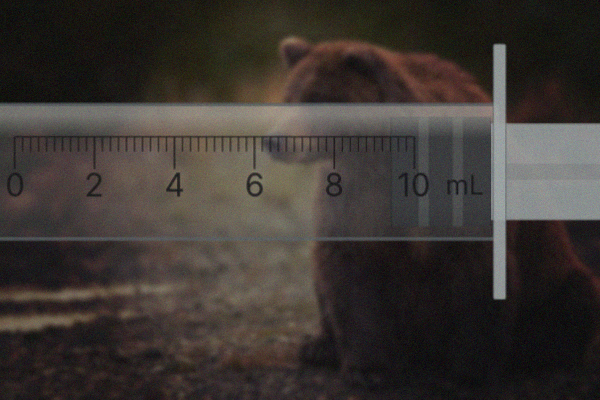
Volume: 9.4 mL
